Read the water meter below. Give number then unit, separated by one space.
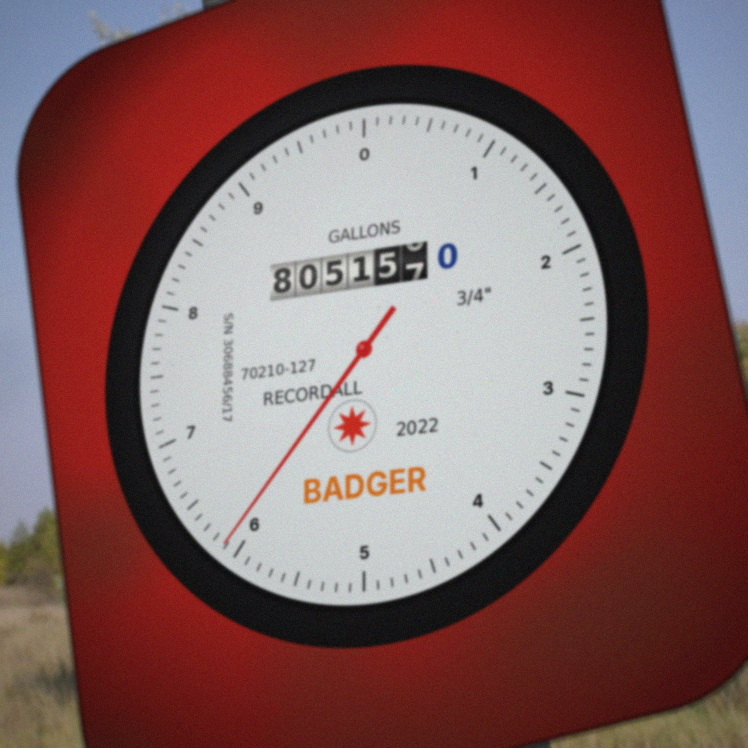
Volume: 8051566.1 gal
